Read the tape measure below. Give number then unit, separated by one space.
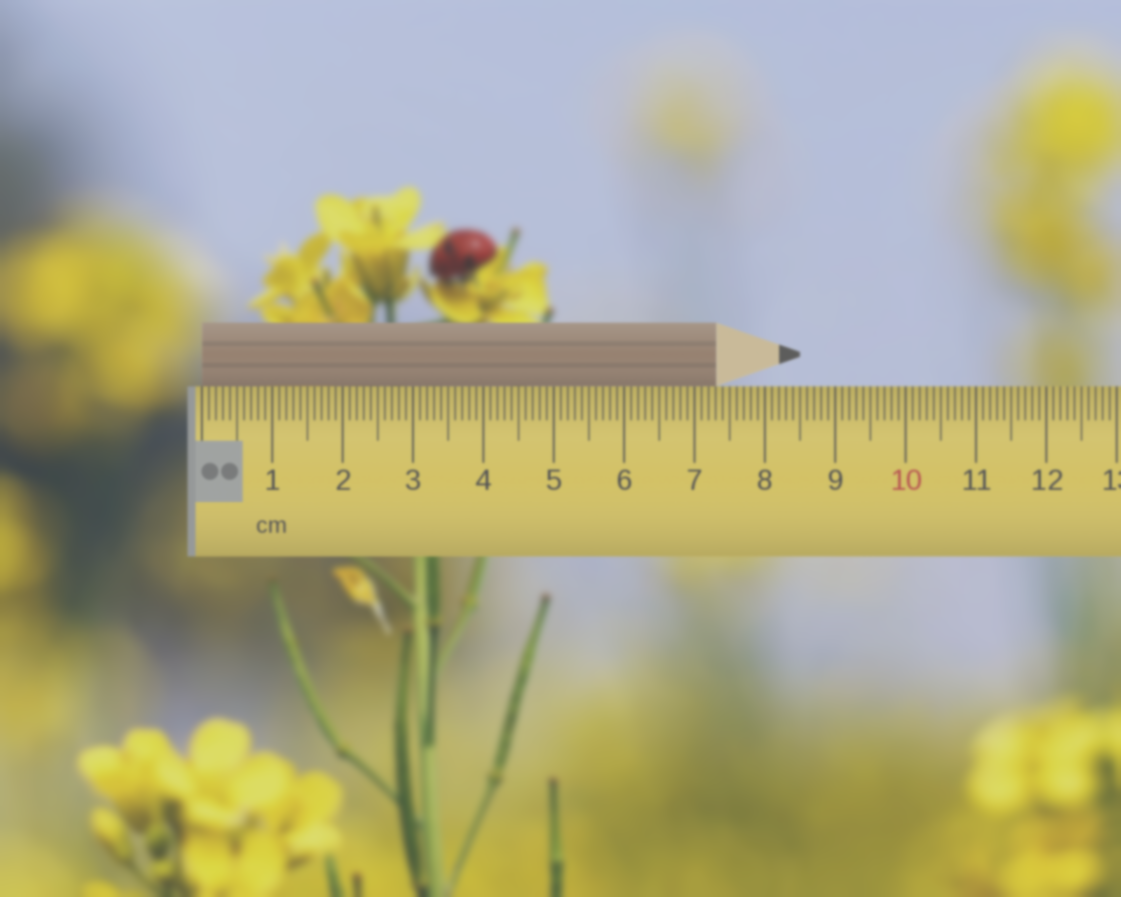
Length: 8.5 cm
